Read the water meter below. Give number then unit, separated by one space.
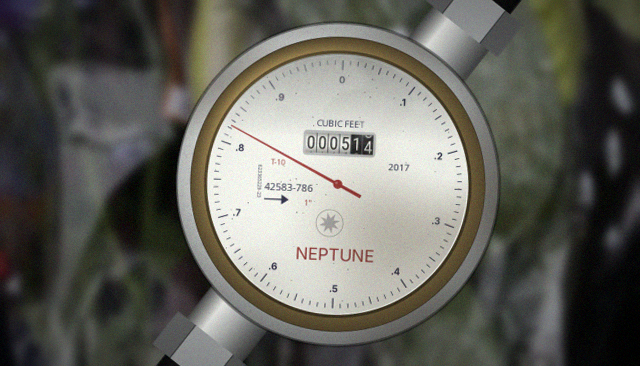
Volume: 513.82 ft³
